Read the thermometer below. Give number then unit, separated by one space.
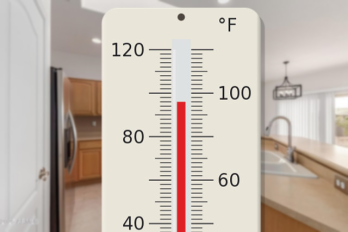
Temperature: 96 °F
